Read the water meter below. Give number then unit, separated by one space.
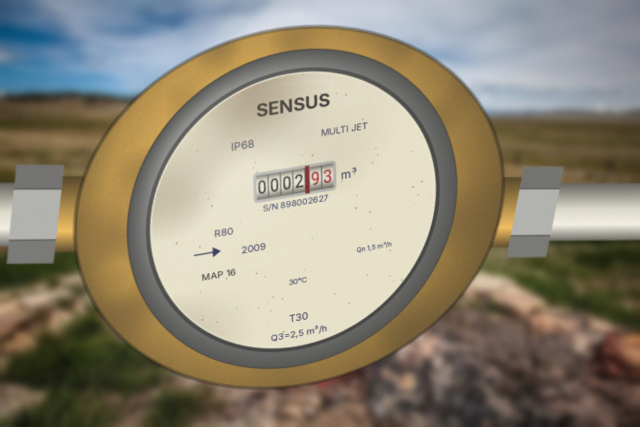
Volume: 2.93 m³
